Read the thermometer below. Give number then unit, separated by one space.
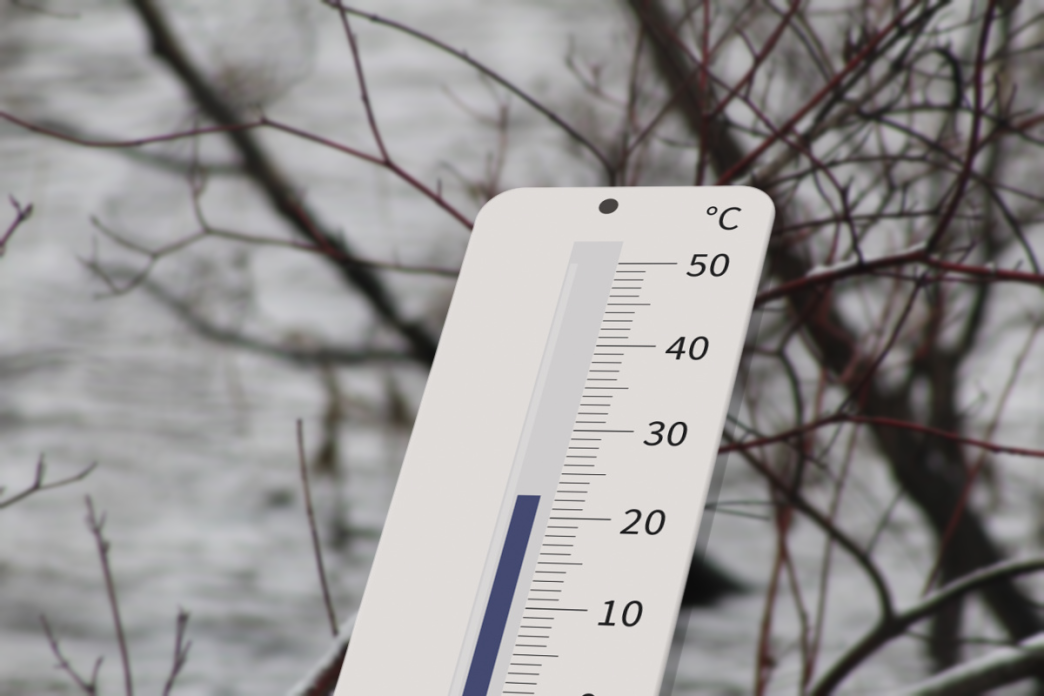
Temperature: 22.5 °C
